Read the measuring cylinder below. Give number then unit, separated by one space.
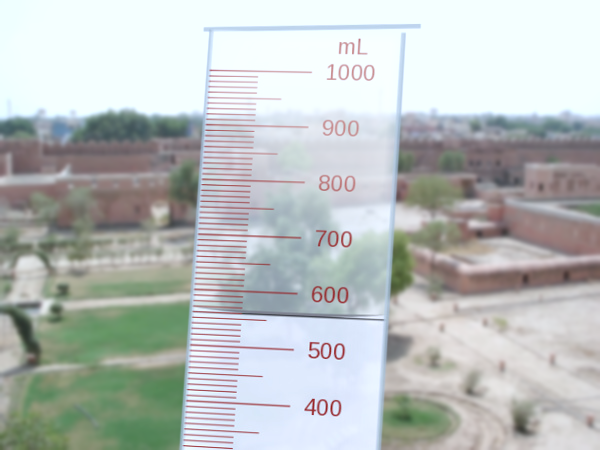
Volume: 560 mL
